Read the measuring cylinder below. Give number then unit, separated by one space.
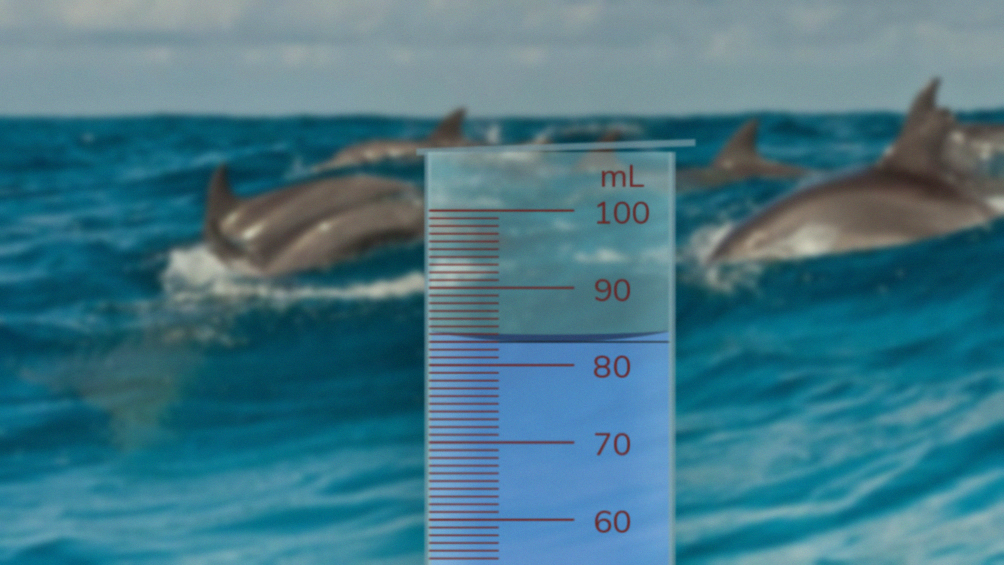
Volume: 83 mL
